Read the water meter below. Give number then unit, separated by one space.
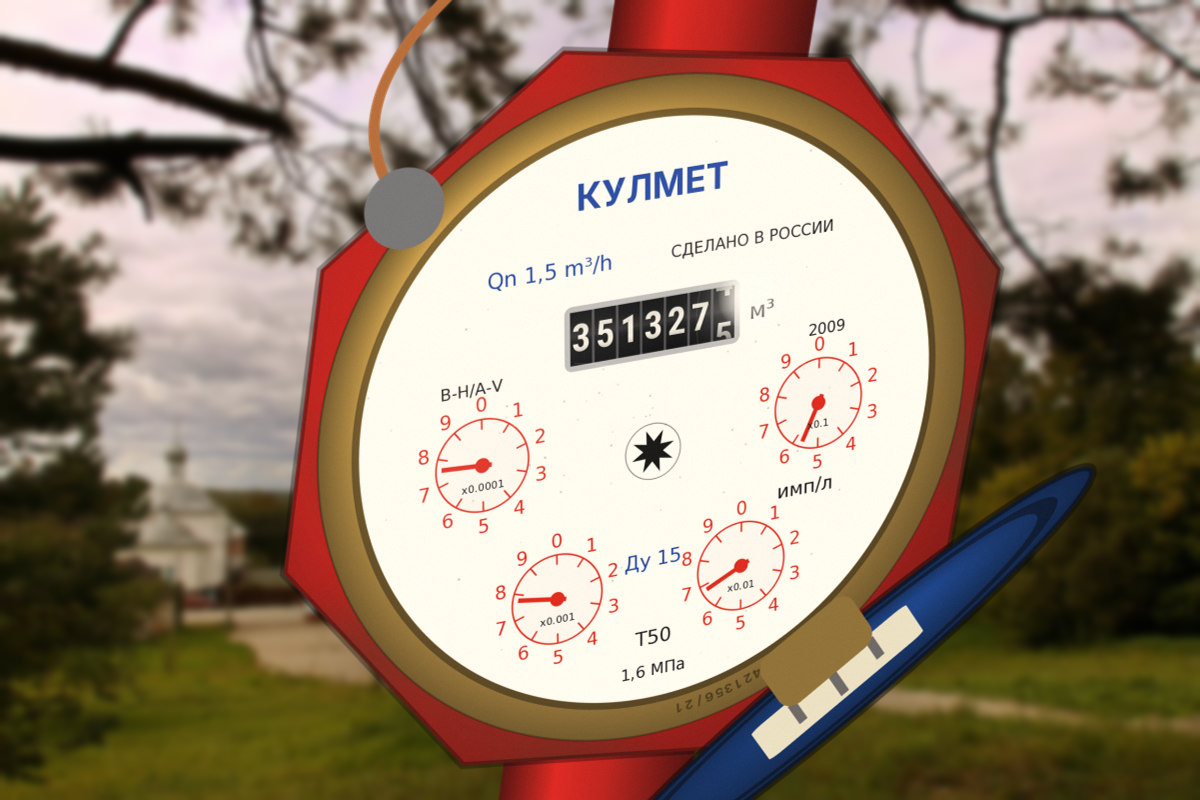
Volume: 3513274.5677 m³
